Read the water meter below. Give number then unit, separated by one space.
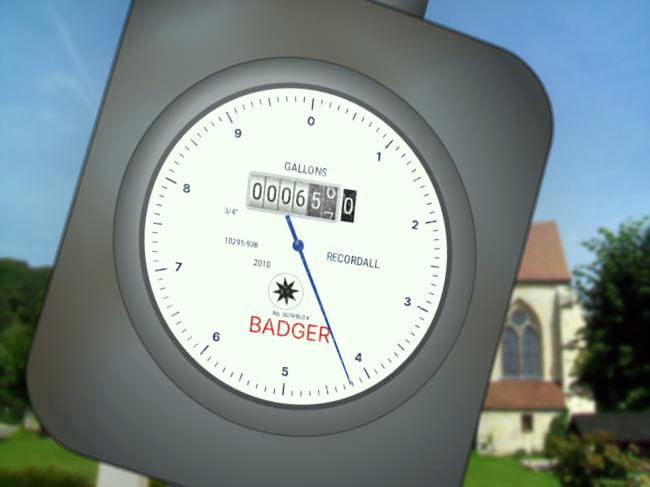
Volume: 6564.2 gal
